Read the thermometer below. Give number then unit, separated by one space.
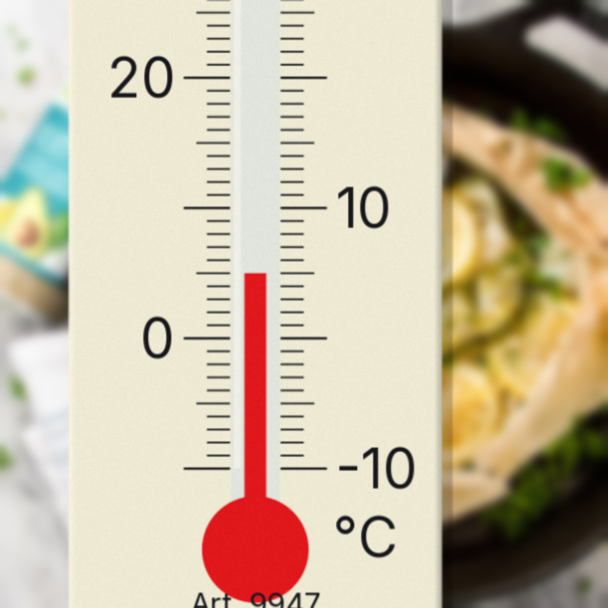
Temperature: 5 °C
